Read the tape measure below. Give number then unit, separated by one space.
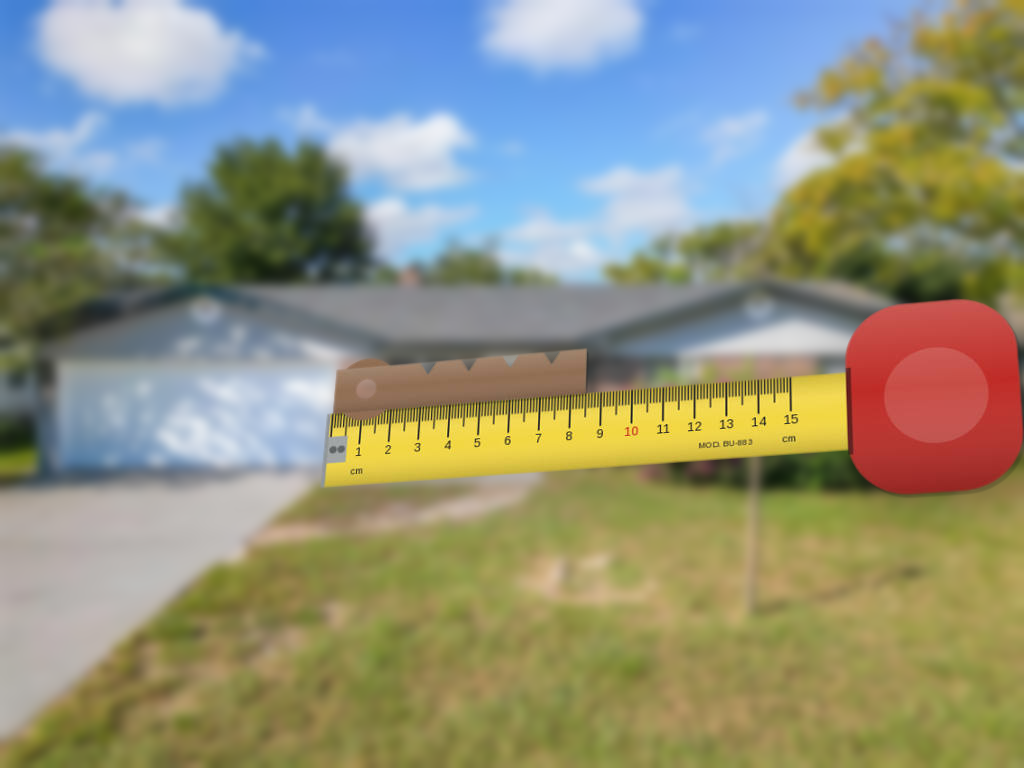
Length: 8.5 cm
